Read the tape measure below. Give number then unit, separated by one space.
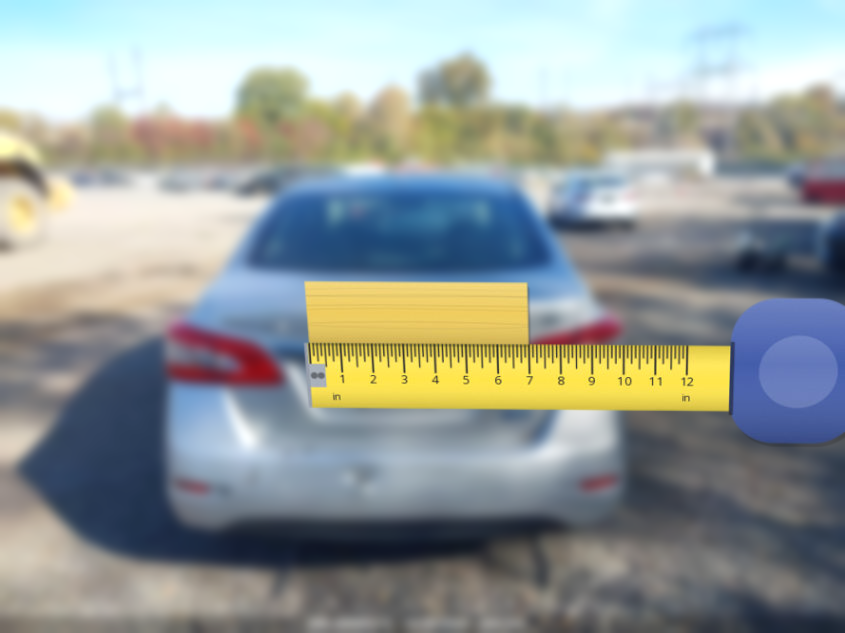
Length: 7 in
